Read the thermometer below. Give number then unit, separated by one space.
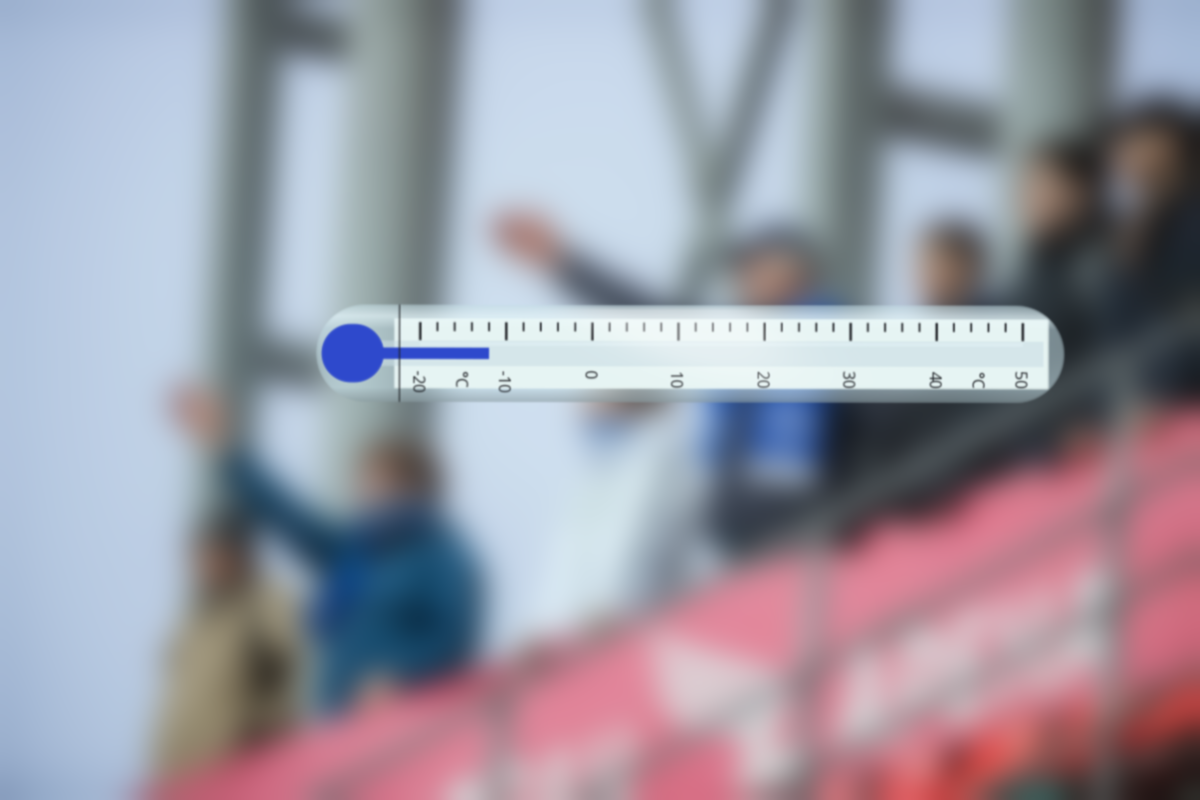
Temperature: -12 °C
